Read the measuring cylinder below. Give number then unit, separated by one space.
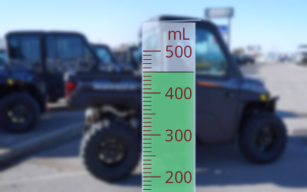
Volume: 450 mL
